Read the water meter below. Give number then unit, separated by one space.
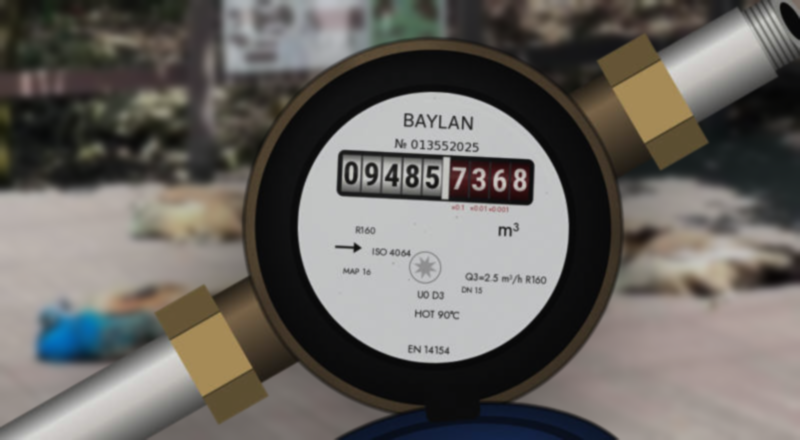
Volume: 9485.7368 m³
